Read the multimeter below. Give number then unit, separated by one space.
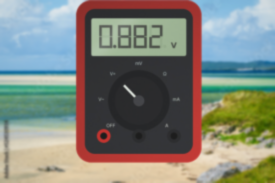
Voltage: 0.882 V
